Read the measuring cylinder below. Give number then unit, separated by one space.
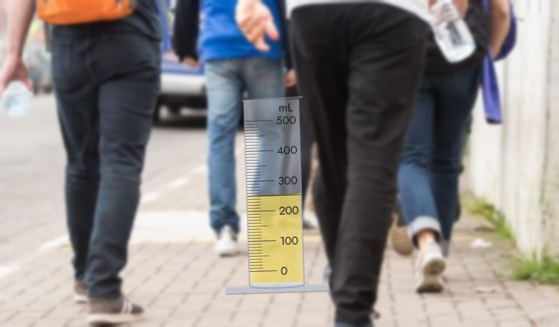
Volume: 250 mL
